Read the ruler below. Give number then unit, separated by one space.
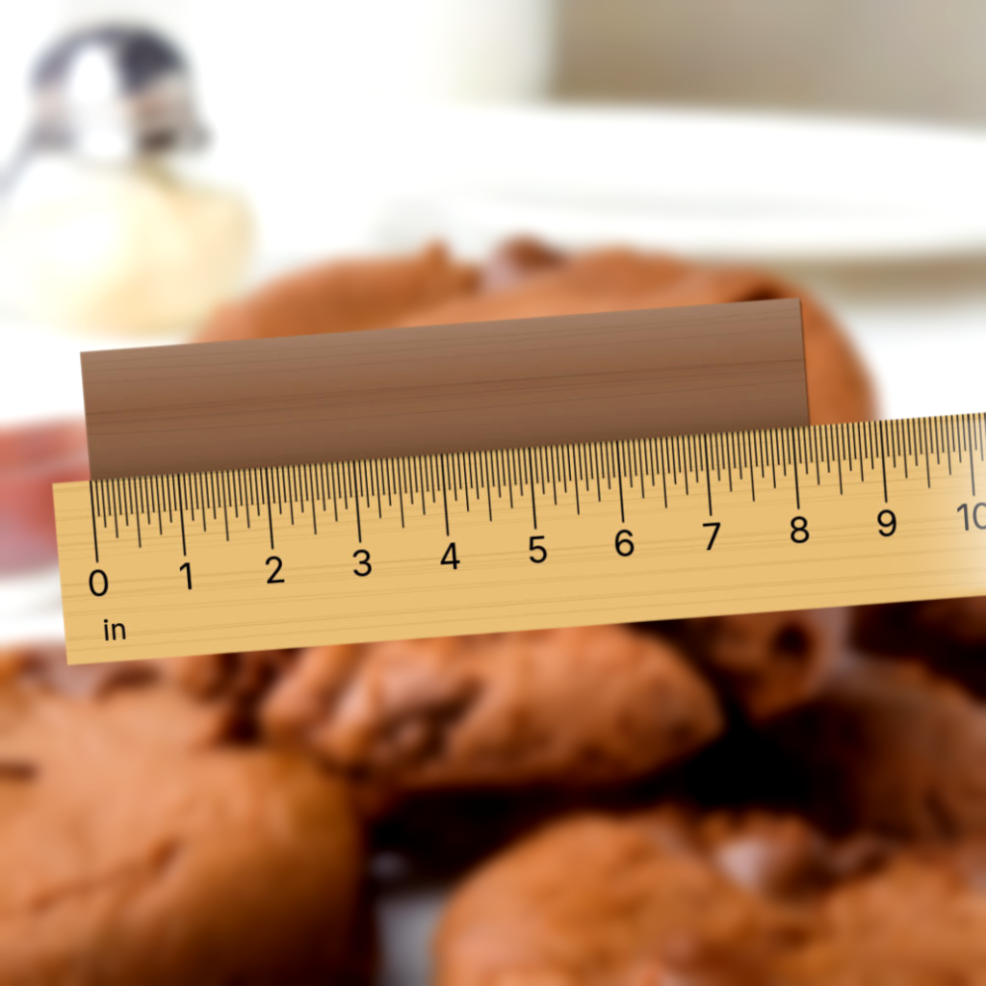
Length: 8.1875 in
